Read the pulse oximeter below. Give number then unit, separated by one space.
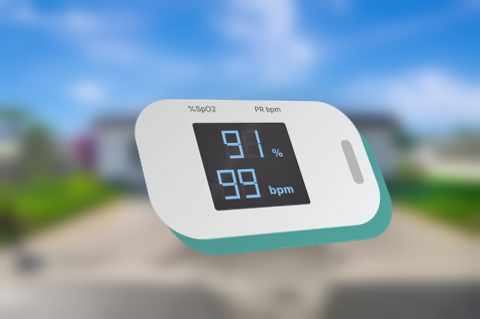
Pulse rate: 99 bpm
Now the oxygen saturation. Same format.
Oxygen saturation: 91 %
